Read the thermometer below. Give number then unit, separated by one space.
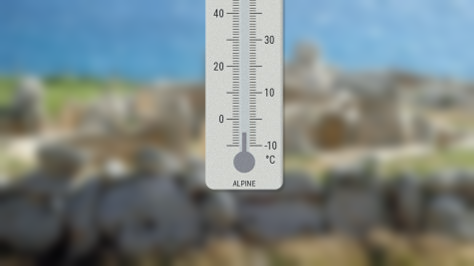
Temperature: -5 °C
